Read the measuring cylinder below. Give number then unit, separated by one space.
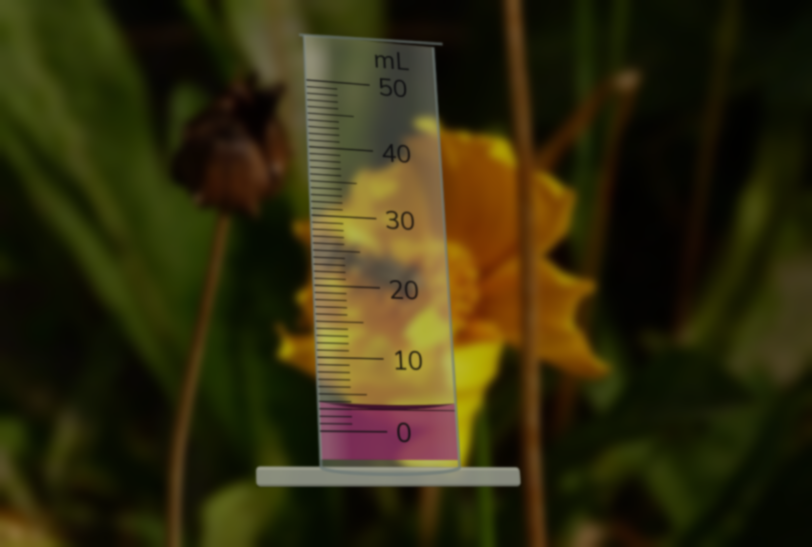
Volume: 3 mL
